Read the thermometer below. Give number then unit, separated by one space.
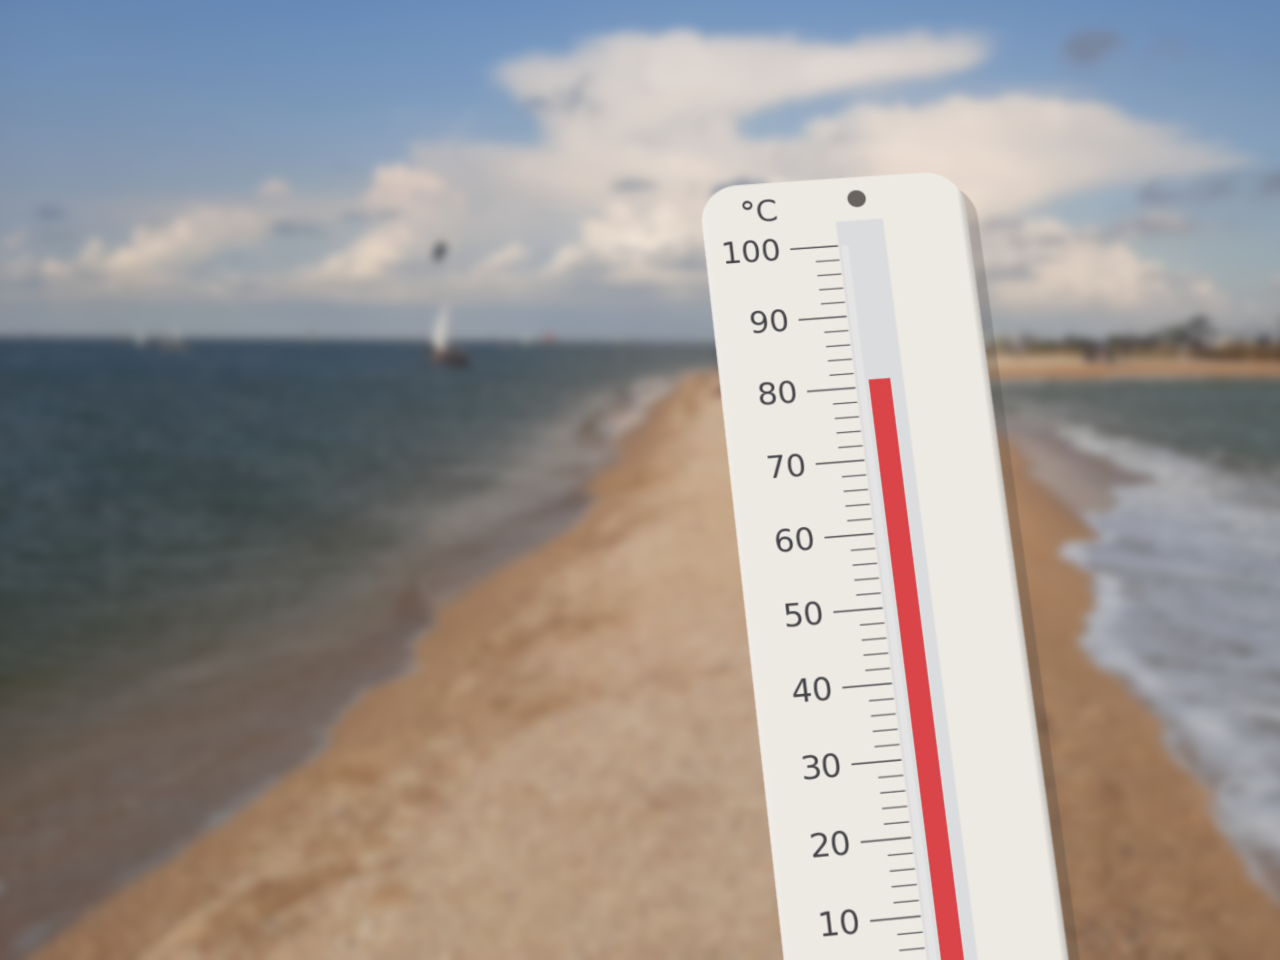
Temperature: 81 °C
